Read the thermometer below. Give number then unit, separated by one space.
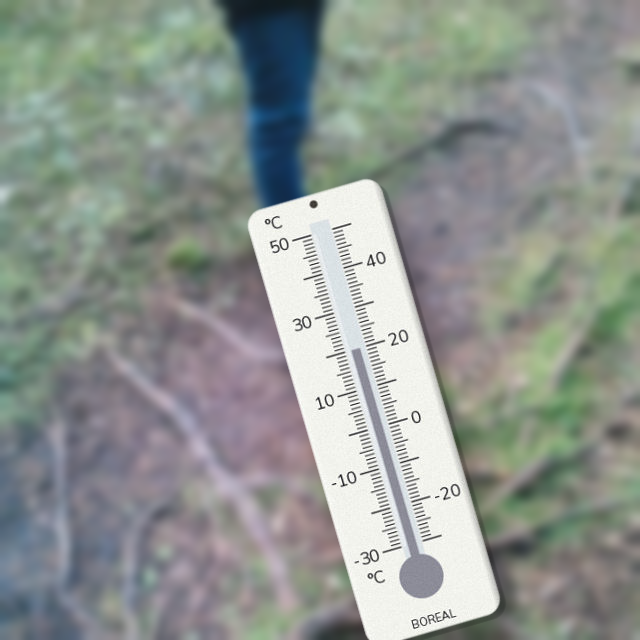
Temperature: 20 °C
